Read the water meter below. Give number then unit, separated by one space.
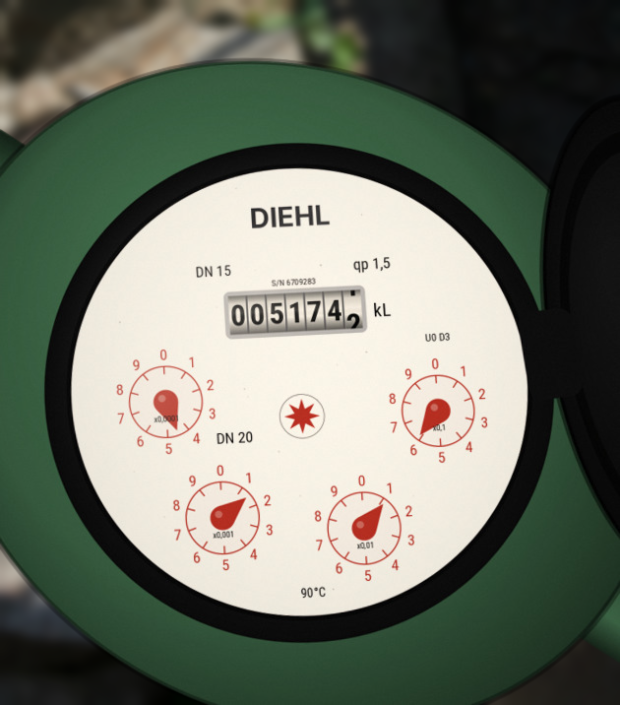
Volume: 51741.6114 kL
